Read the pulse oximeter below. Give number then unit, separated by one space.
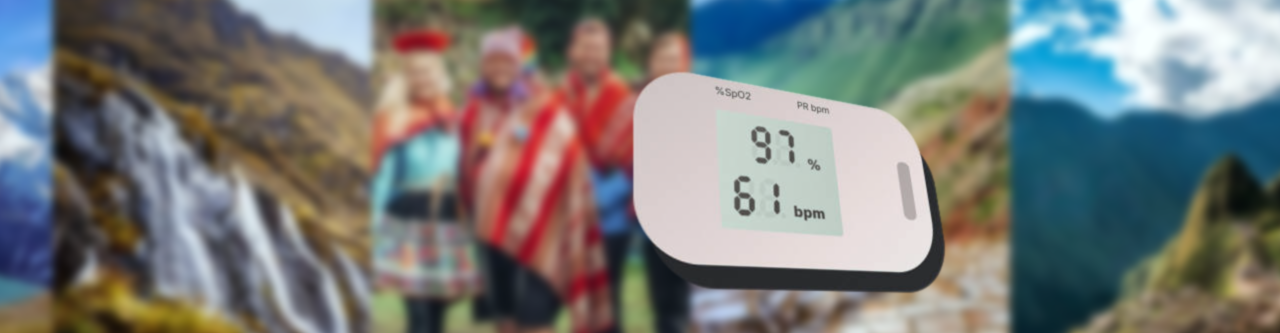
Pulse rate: 61 bpm
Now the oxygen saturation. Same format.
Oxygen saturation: 97 %
